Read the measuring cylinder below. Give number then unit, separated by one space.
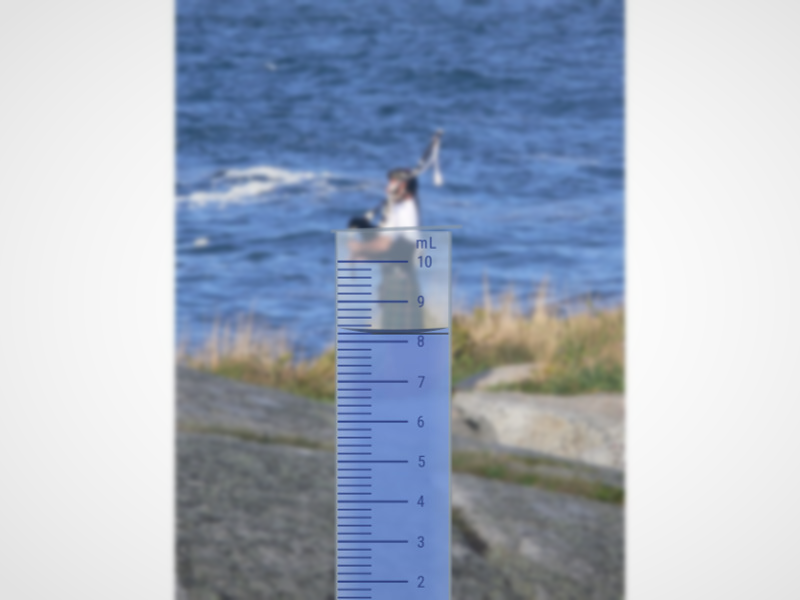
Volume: 8.2 mL
